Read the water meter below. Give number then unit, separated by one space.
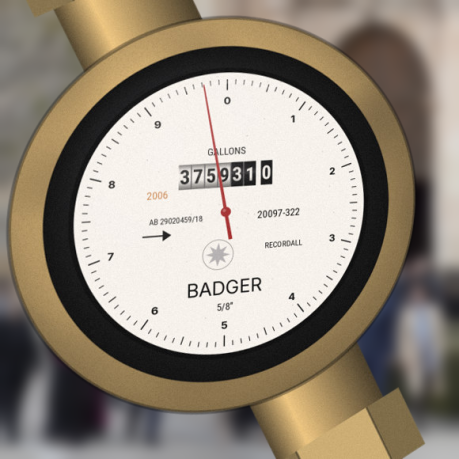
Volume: 3759309.7 gal
